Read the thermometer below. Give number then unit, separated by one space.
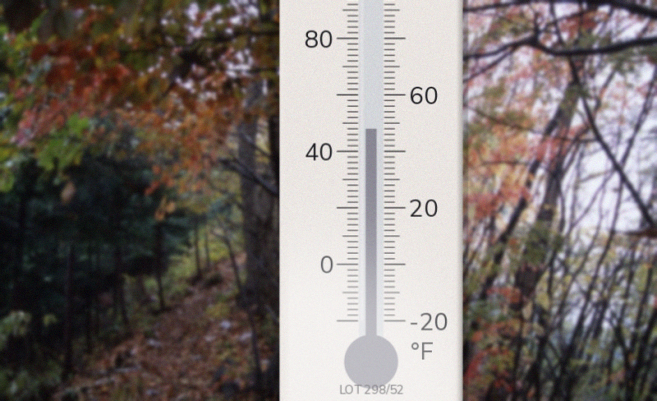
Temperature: 48 °F
